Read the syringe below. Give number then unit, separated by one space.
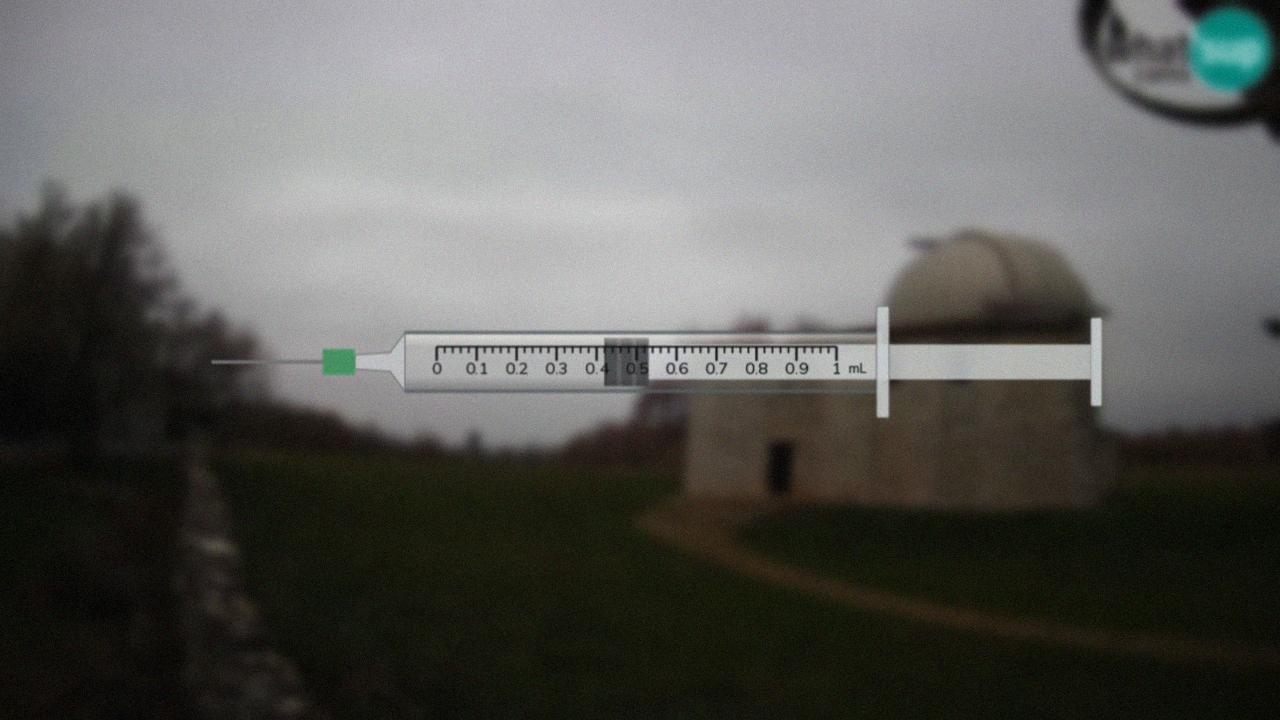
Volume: 0.42 mL
